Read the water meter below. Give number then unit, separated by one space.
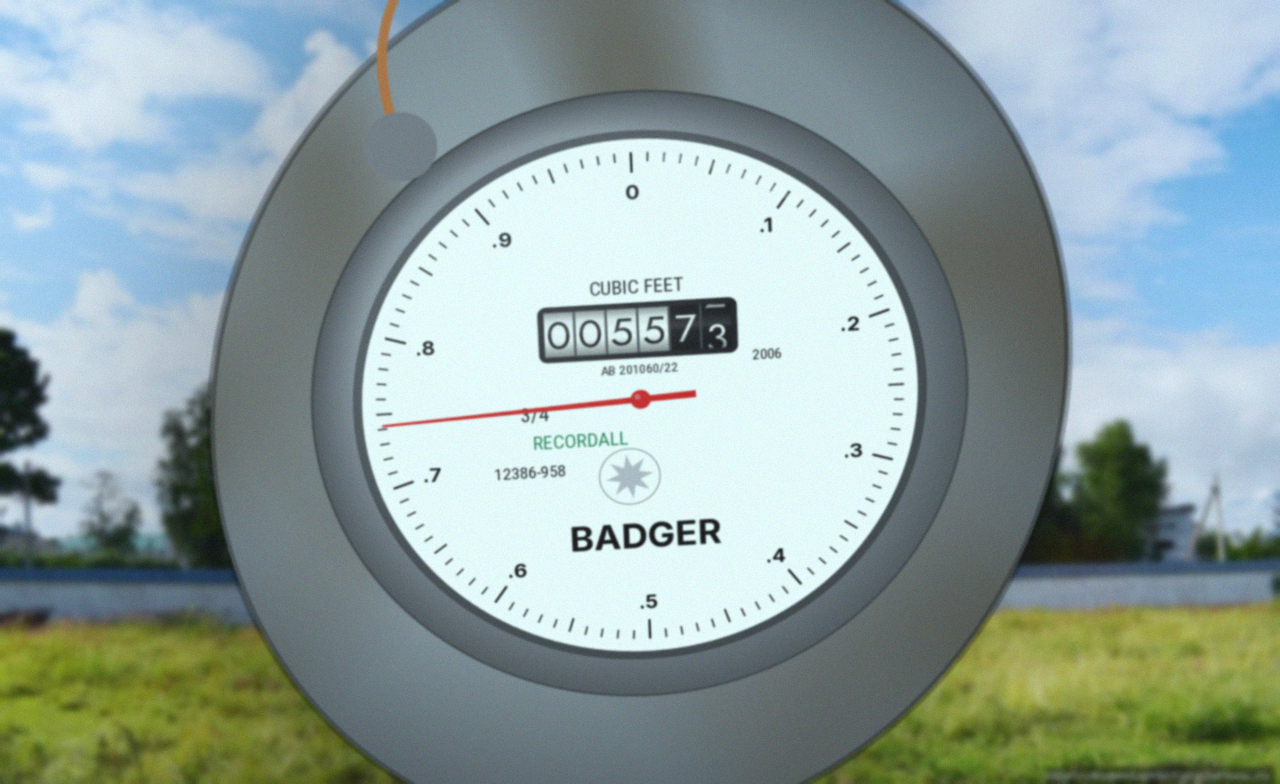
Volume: 5572.74 ft³
